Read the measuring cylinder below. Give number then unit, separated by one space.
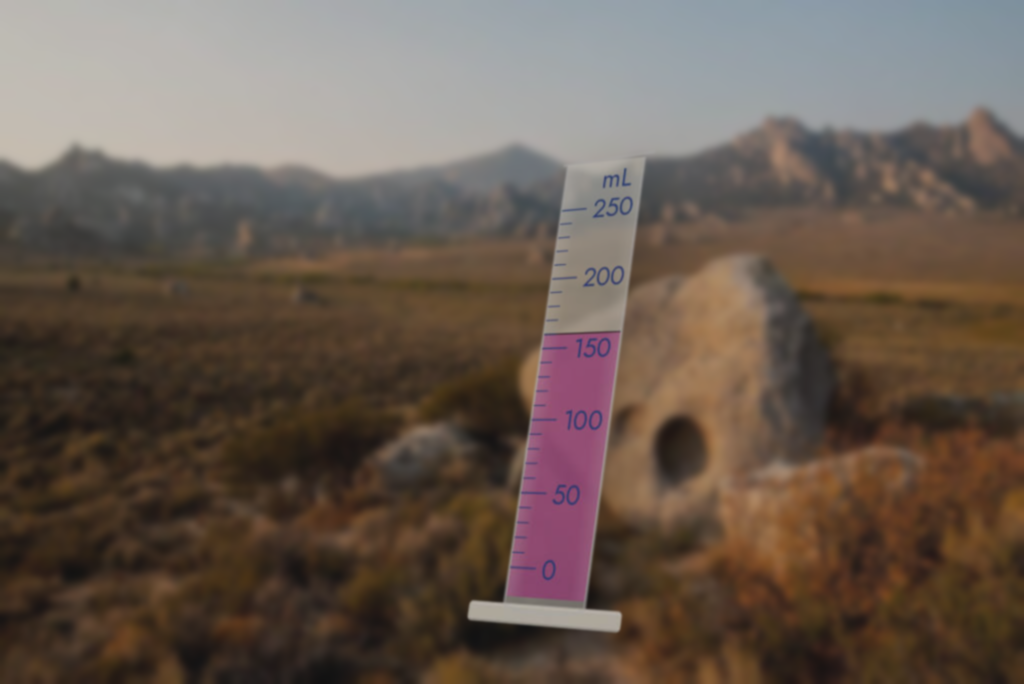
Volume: 160 mL
